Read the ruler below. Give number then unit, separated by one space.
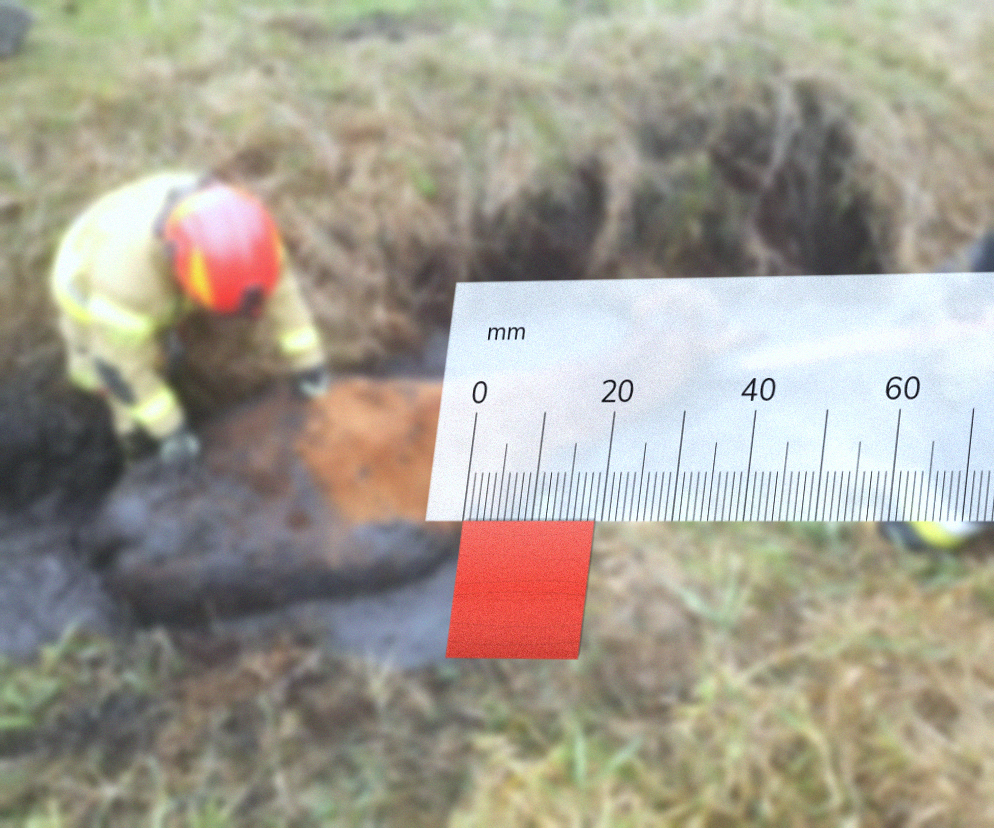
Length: 19 mm
